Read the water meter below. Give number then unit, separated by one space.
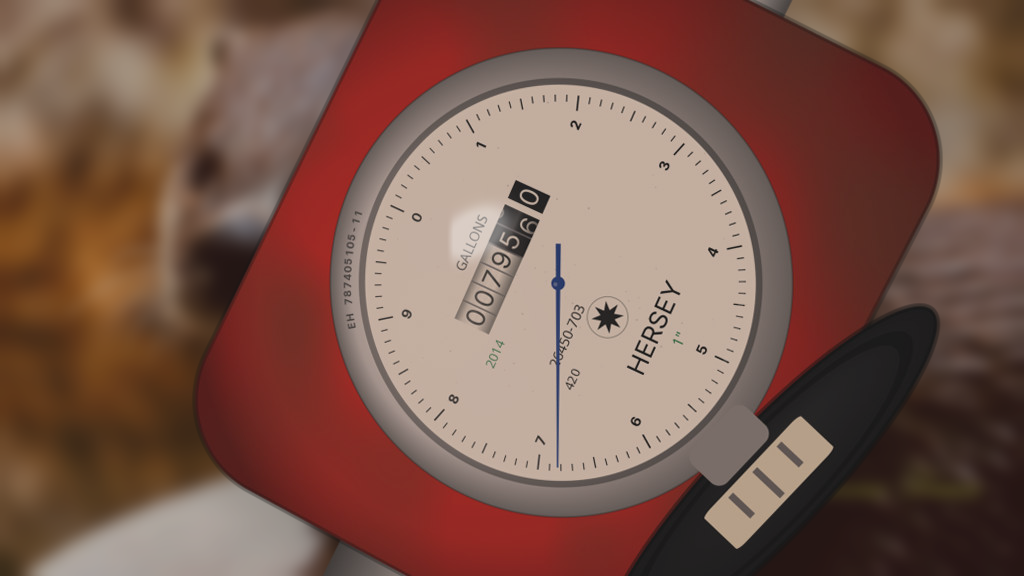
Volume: 79556.8 gal
